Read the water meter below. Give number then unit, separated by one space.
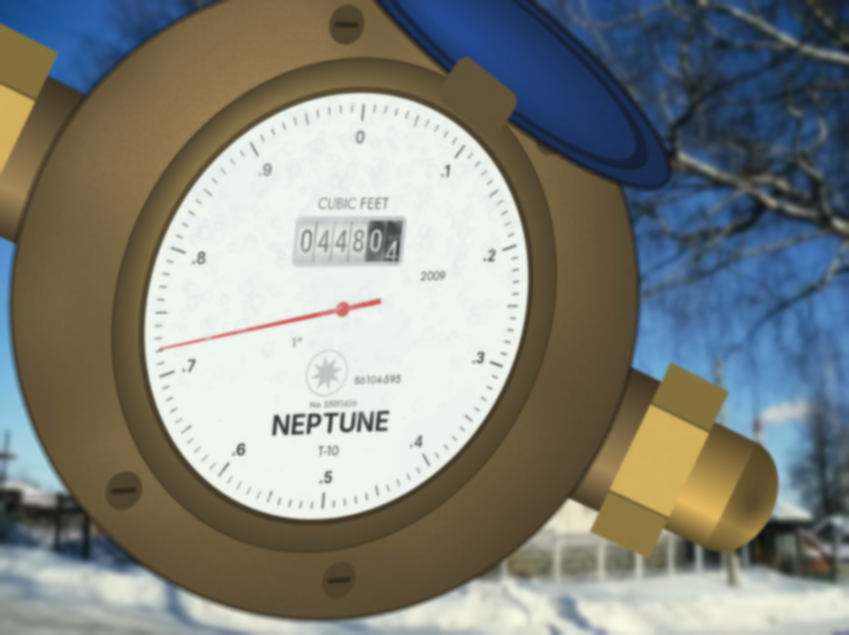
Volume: 44803.72 ft³
